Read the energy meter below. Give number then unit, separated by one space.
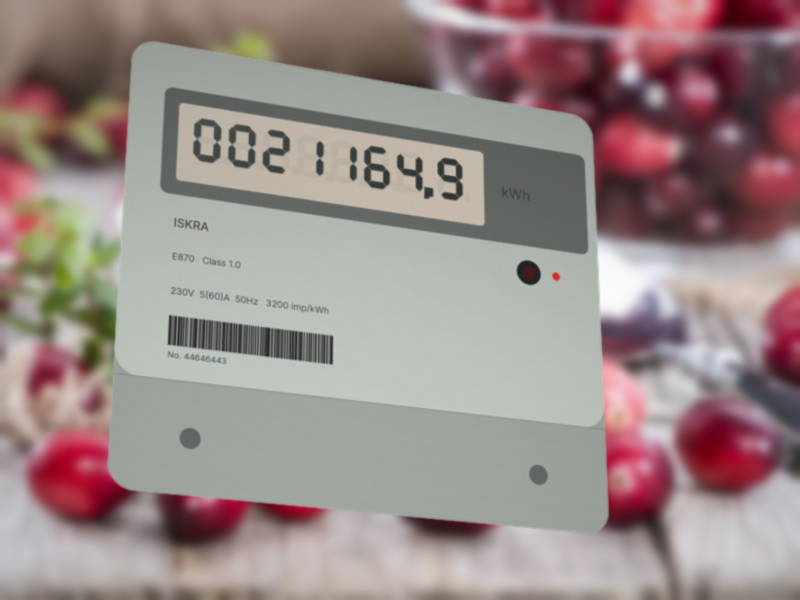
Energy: 21164.9 kWh
